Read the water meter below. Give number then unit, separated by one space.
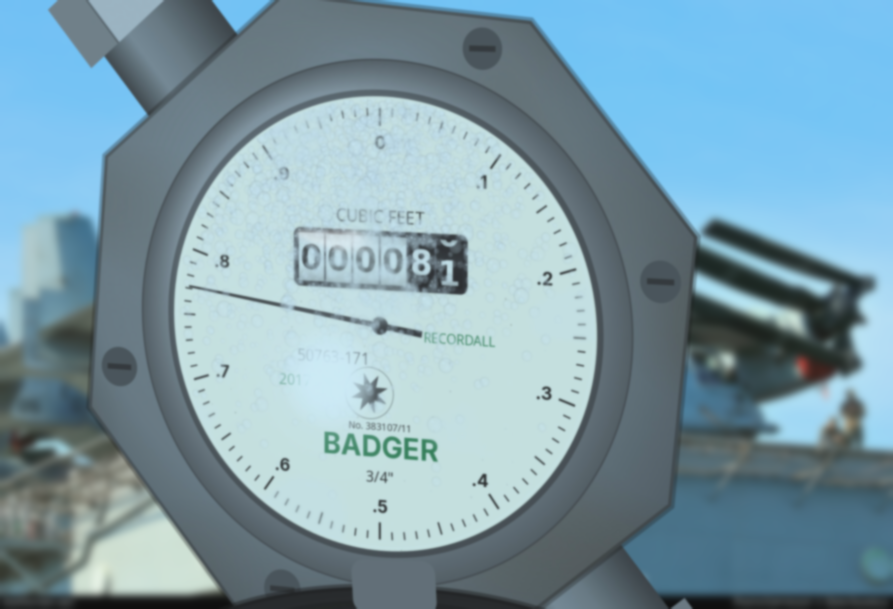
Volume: 80.77 ft³
